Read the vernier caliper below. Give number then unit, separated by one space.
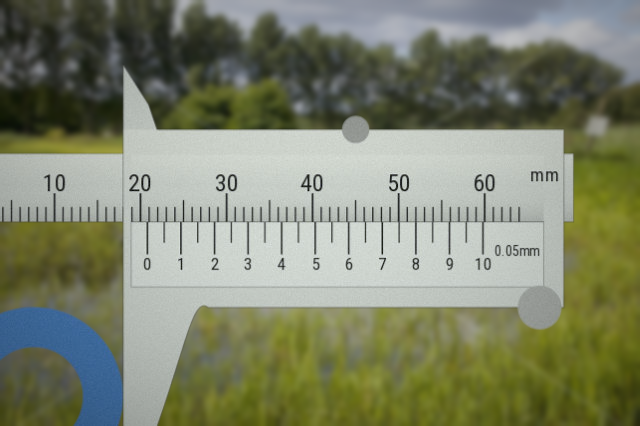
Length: 20.8 mm
